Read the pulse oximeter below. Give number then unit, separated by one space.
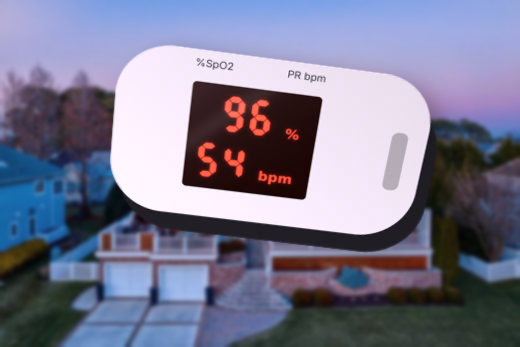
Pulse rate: 54 bpm
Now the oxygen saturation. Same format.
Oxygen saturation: 96 %
